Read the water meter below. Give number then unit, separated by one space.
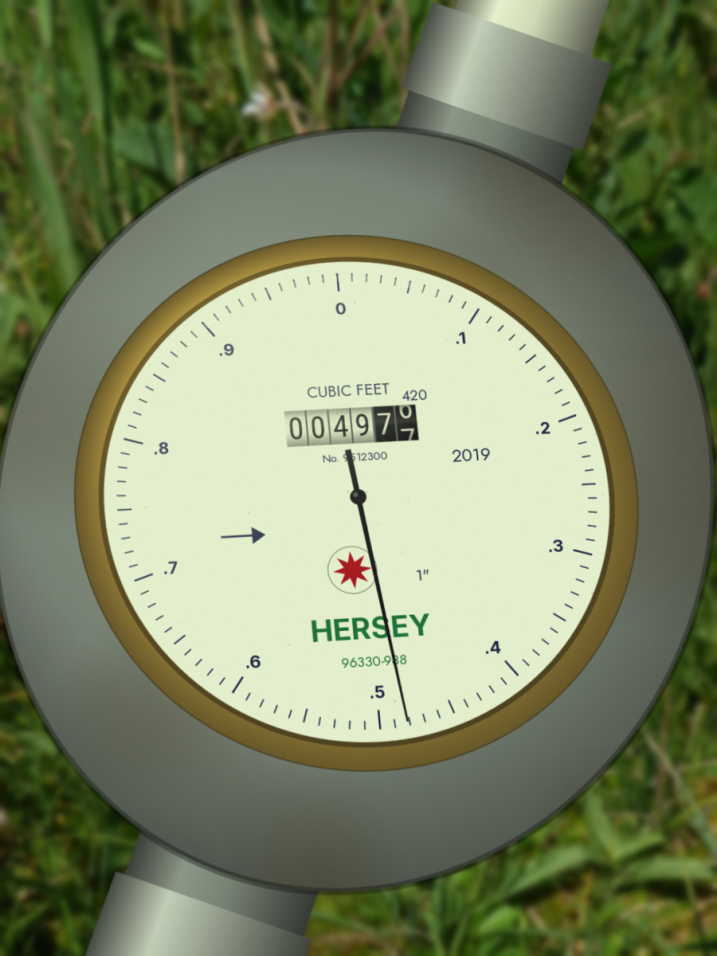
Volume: 4976.48 ft³
